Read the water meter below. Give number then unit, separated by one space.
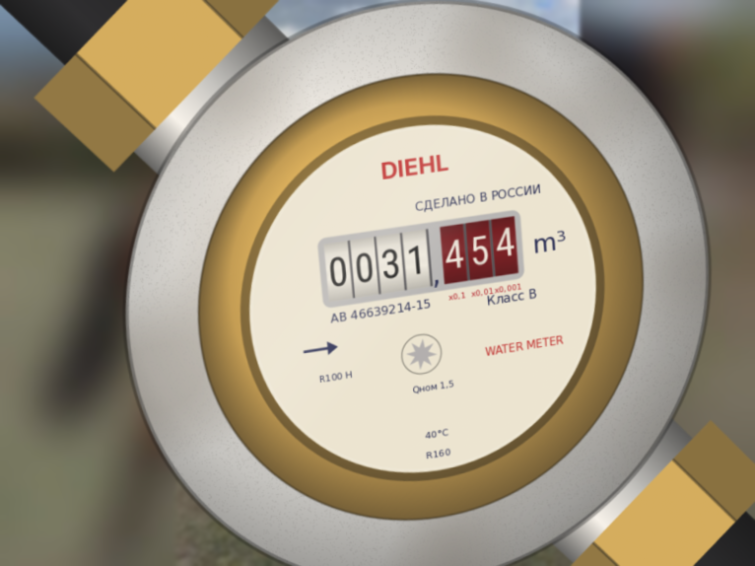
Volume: 31.454 m³
